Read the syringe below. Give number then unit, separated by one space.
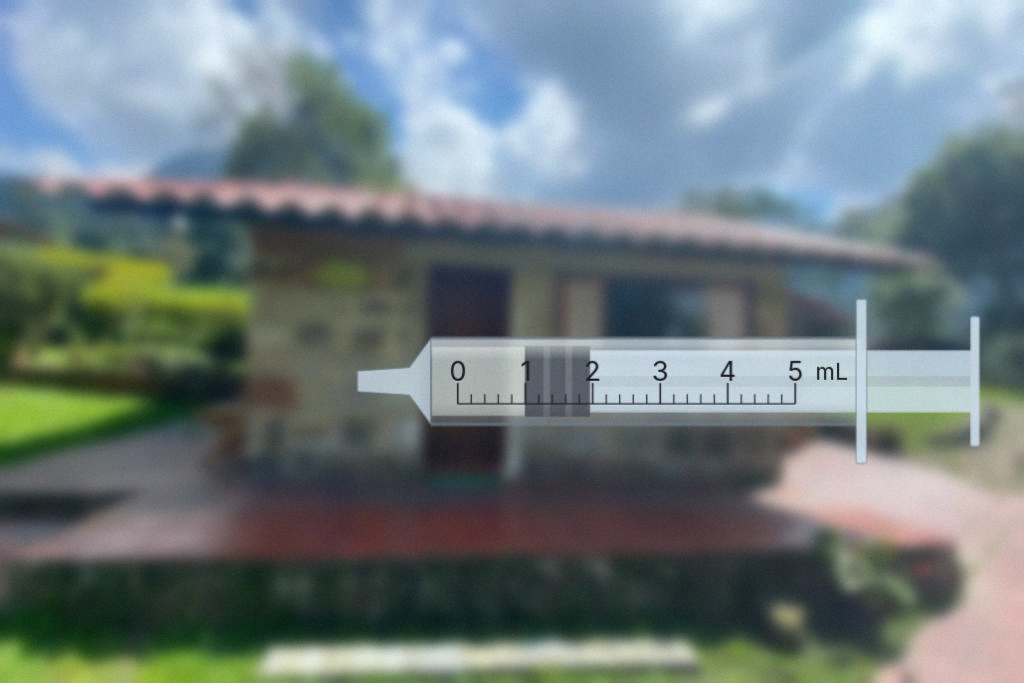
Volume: 1 mL
